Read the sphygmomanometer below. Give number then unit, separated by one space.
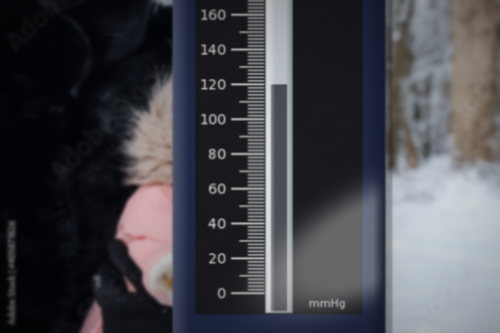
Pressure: 120 mmHg
